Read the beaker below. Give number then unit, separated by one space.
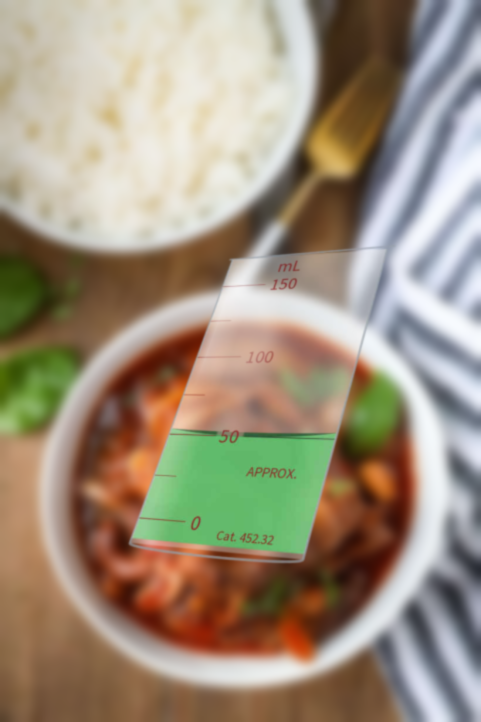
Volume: 50 mL
